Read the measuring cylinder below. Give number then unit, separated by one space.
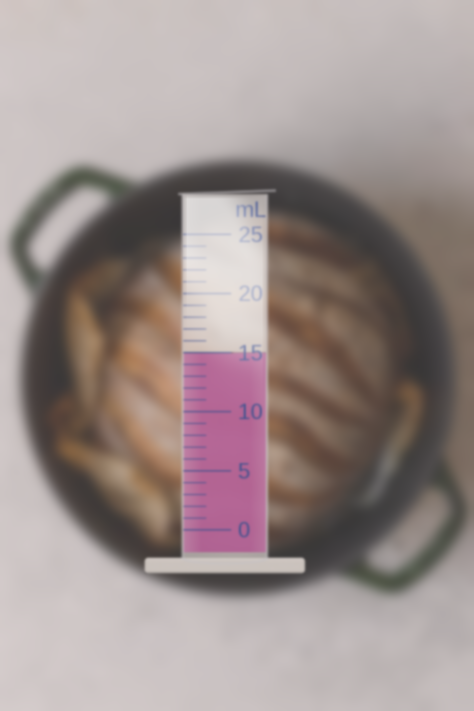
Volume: 15 mL
